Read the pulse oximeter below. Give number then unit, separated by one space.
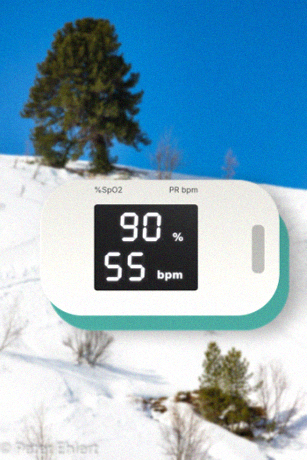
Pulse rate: 55 bpm
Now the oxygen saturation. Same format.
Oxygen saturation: 90 %
